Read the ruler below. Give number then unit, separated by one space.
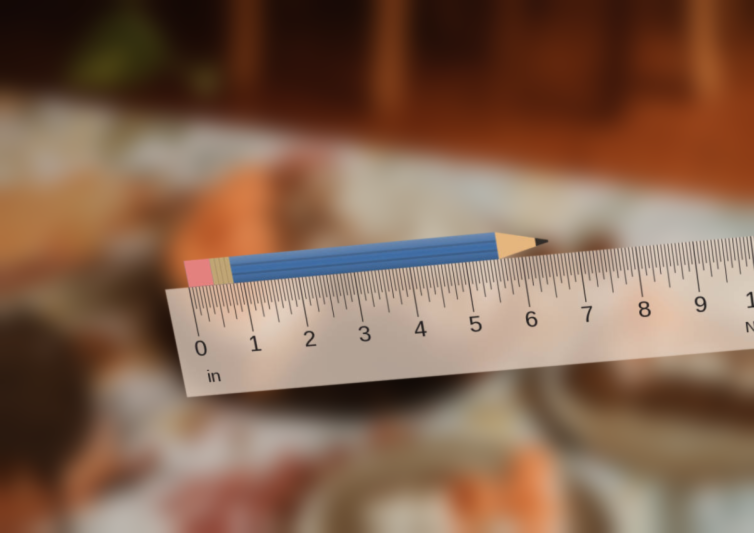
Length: 6.5 in
